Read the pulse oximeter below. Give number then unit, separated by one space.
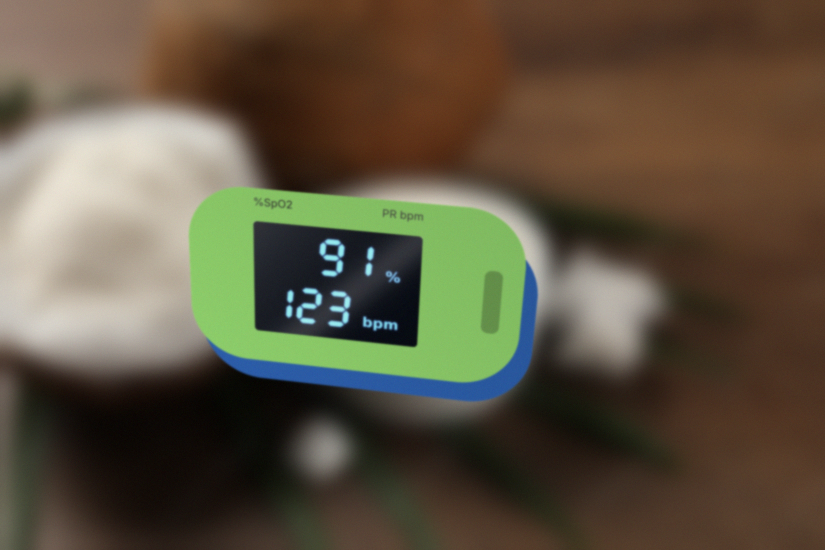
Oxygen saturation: 91 %
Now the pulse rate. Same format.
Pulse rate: 123 bpm
